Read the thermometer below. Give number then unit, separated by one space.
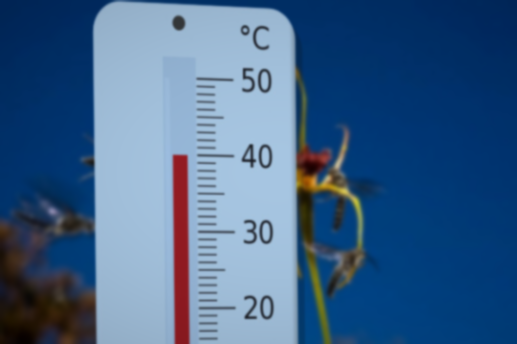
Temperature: 40 °C
